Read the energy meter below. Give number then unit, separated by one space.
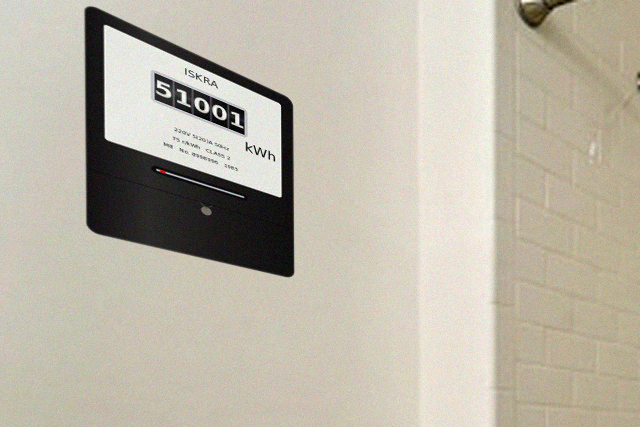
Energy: 51001 kWh
